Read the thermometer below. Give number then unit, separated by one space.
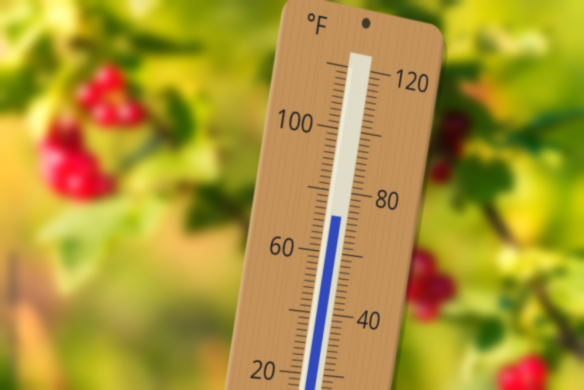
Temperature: 72 °F
